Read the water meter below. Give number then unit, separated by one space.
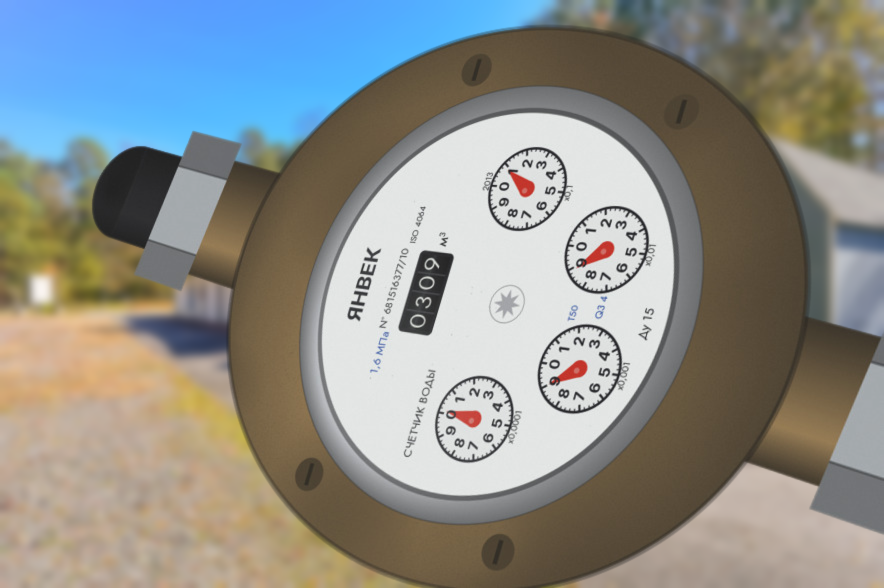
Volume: 309.0890 m³
